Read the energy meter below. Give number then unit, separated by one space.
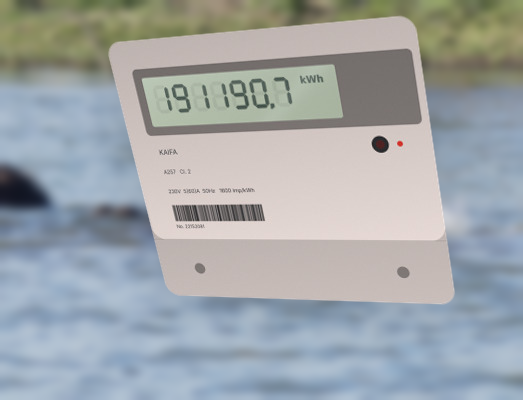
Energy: 191190.7 kWh
